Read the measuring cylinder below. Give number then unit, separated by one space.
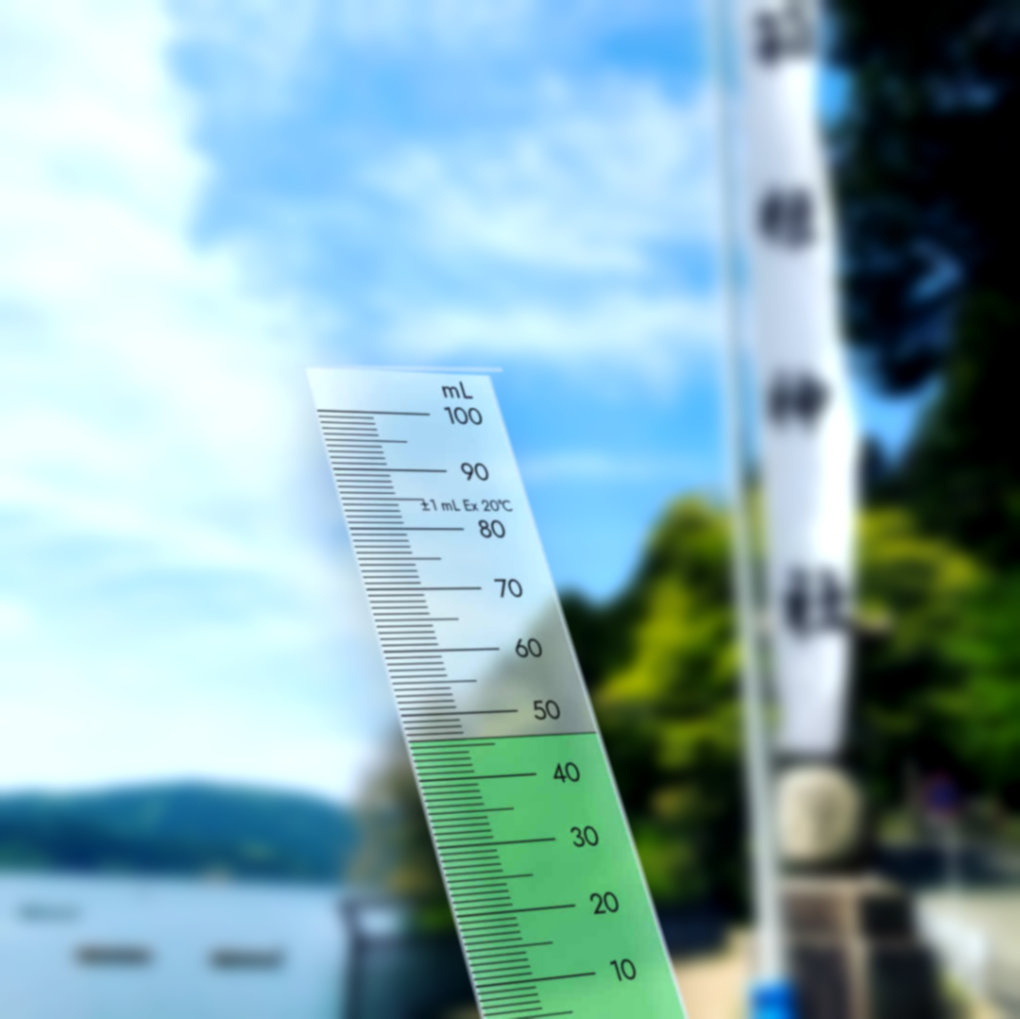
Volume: 46 mL
